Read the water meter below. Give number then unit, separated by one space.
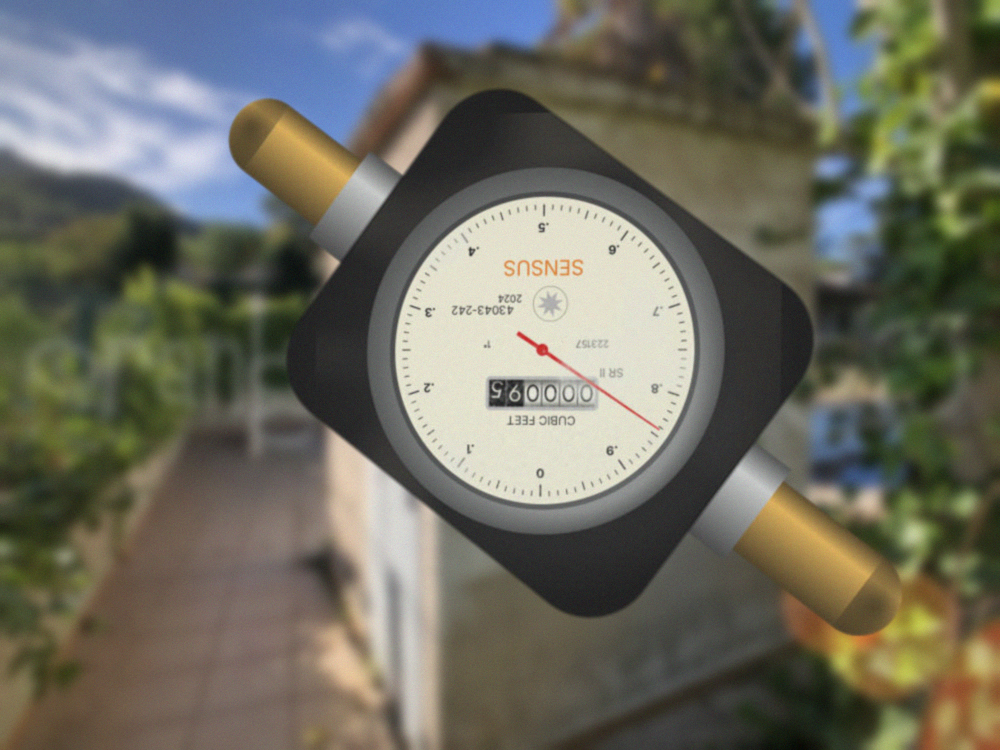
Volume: 94.84 ft³
